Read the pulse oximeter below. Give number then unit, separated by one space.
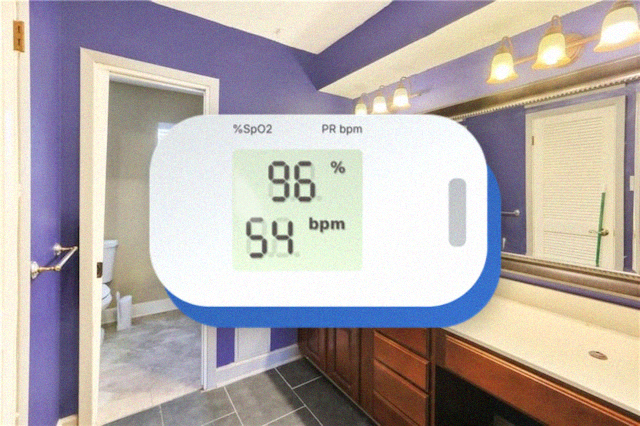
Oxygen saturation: 96 %
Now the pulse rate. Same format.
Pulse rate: 54 bpm
